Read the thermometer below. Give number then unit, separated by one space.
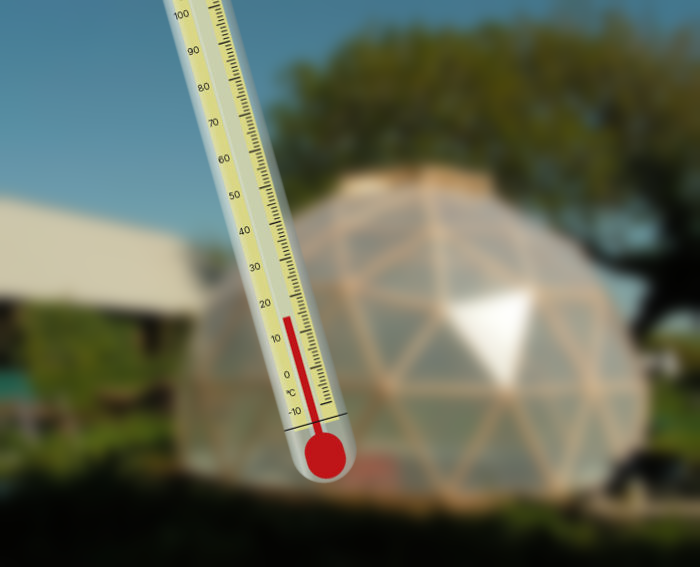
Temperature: 15 °C
